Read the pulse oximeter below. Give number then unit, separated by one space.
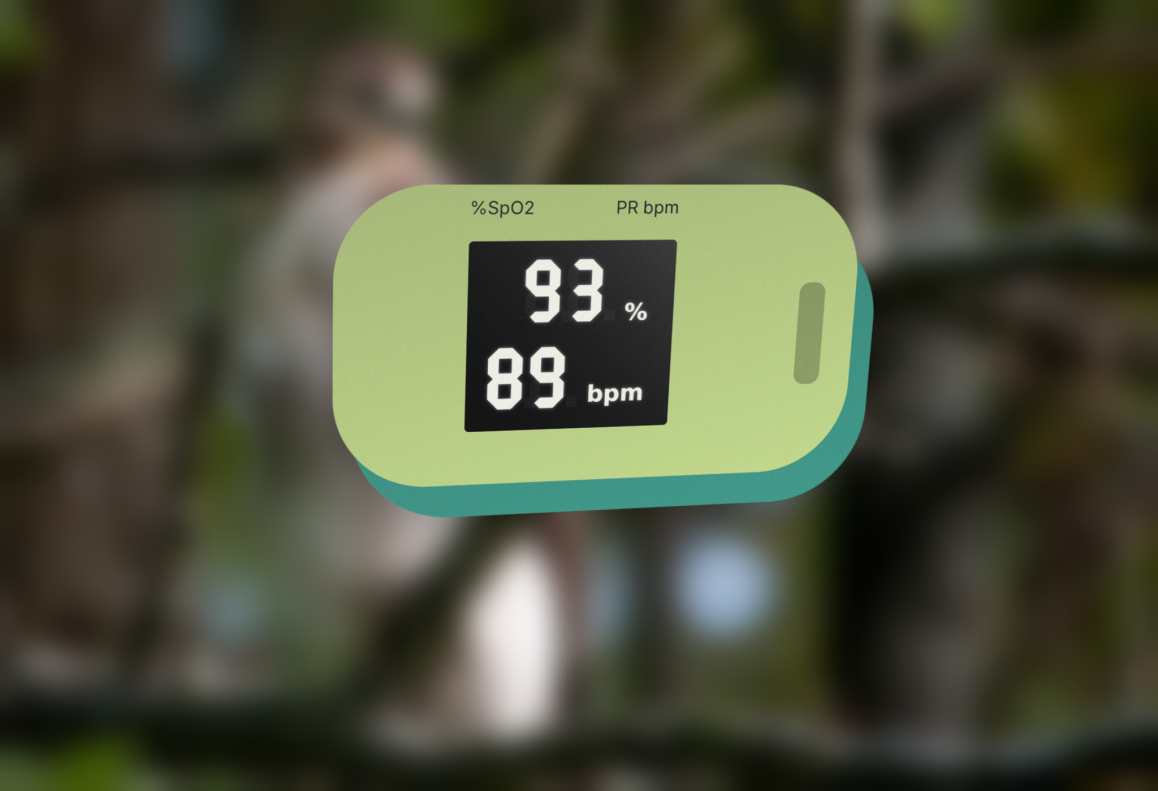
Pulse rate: 89 bpm
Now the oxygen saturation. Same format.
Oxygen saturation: 93 %
